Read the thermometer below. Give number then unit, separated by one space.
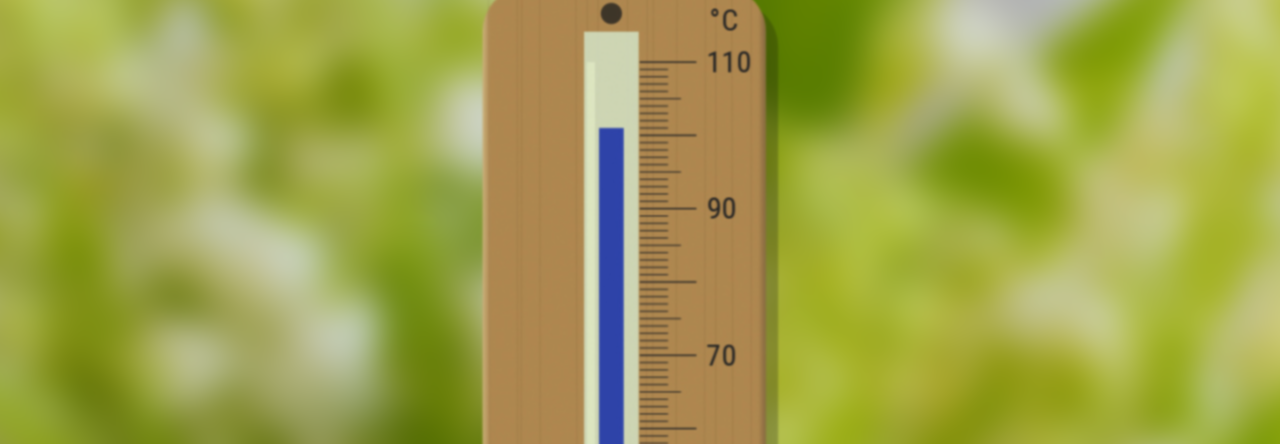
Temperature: 101 °C
